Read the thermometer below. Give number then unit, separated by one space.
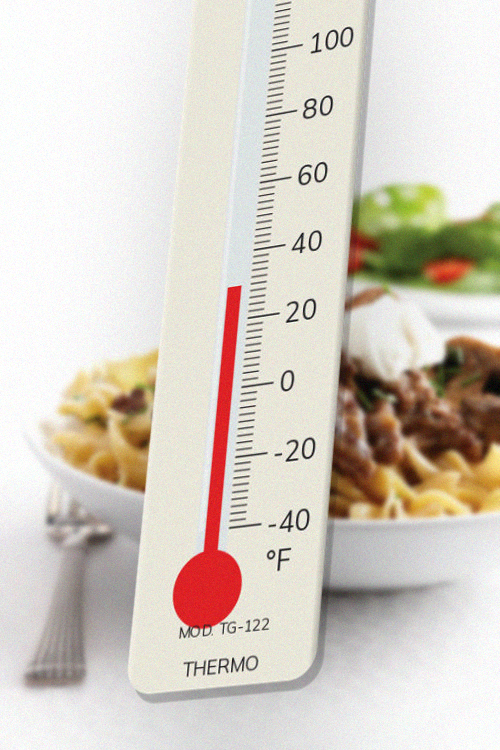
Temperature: 30 °F
